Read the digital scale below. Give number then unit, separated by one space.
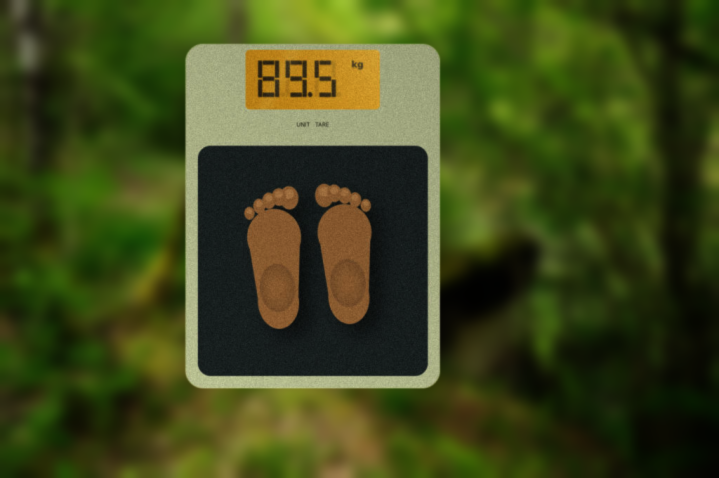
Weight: 89.5 kg
